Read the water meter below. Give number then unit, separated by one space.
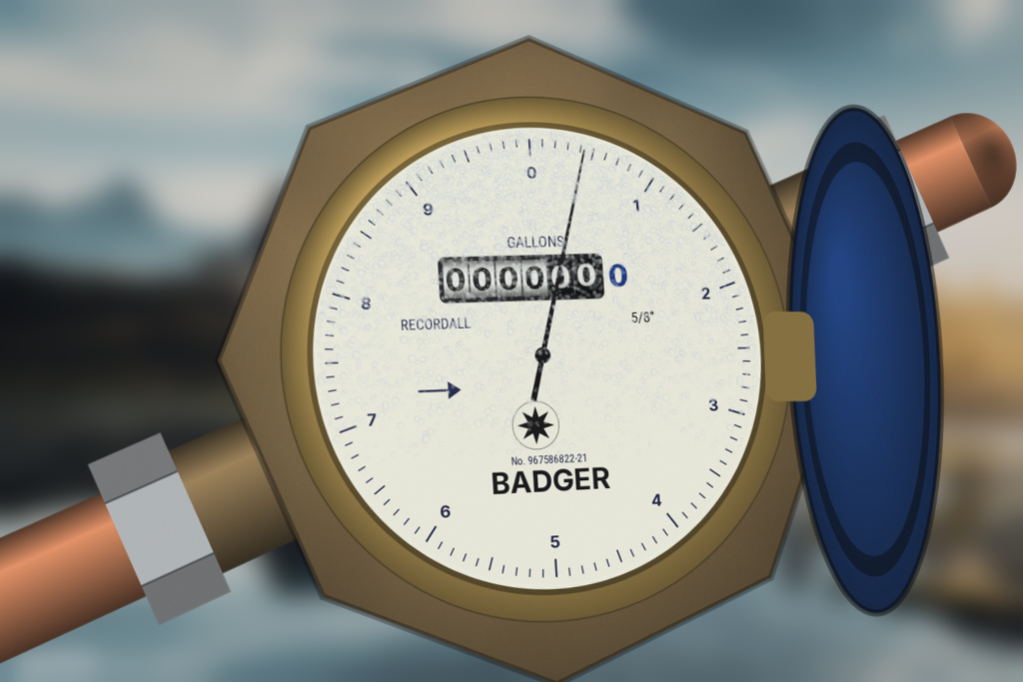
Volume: 0.4 gal
